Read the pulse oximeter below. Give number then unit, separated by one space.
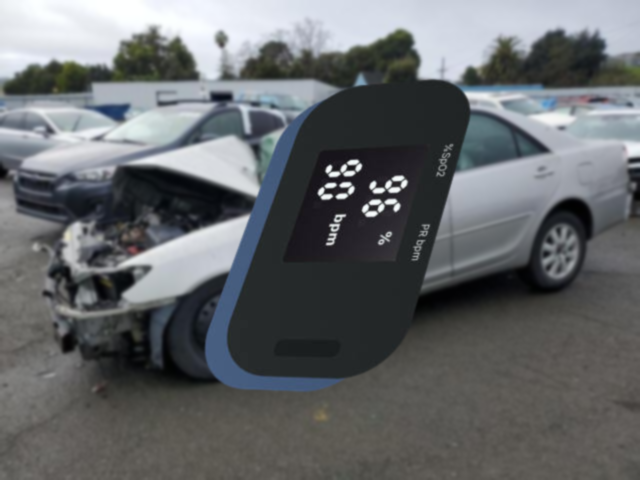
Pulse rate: 90 bpm
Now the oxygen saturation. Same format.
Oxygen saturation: 96 %
